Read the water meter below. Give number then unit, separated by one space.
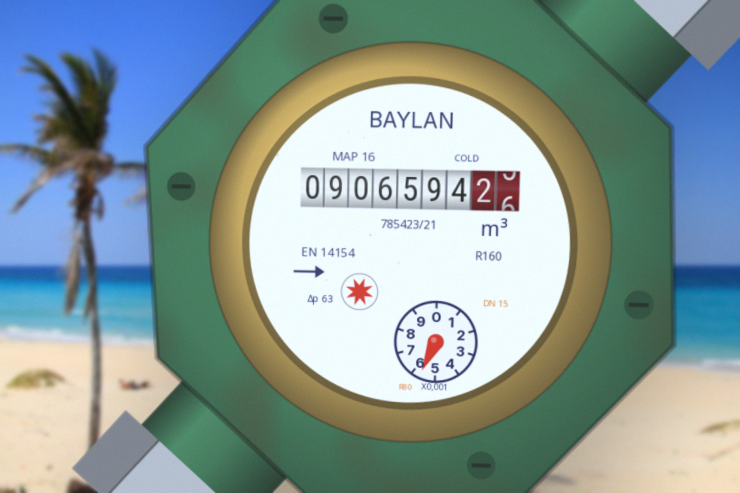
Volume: 906594.255 m³
